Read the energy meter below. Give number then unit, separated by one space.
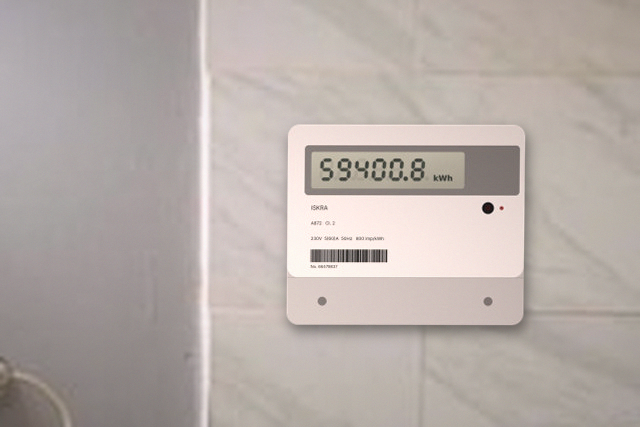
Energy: 59400.8 kWh
